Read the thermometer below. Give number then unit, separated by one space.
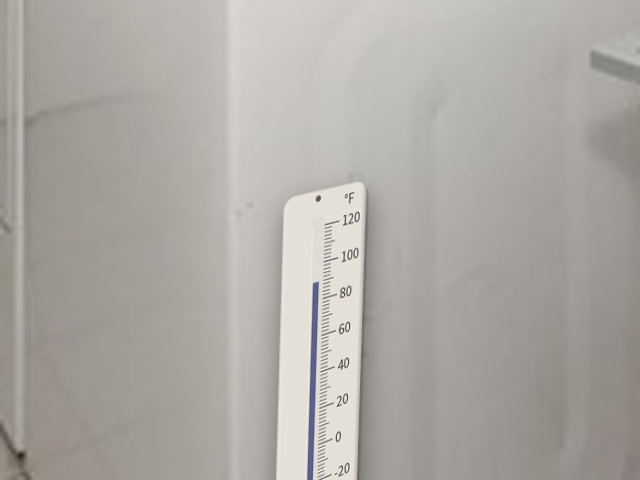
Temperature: 90 °F
